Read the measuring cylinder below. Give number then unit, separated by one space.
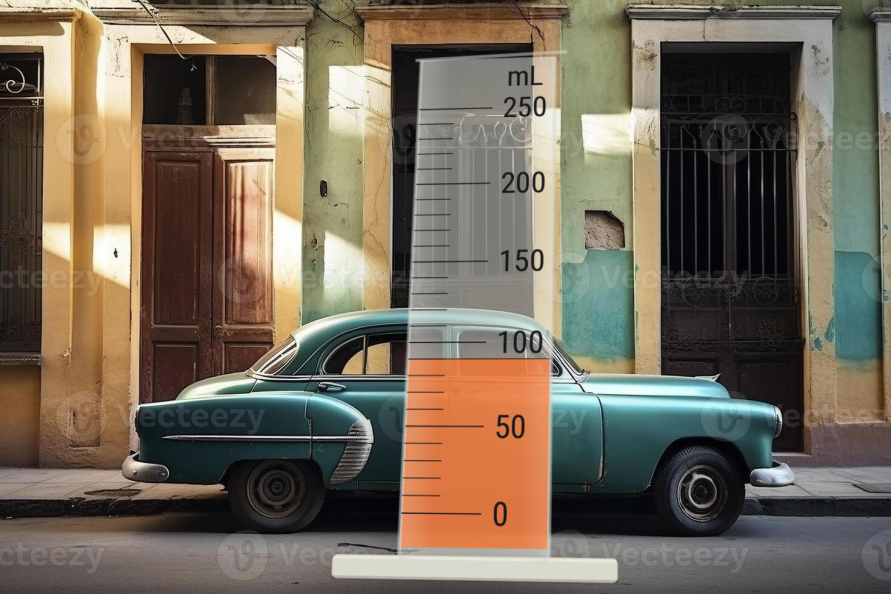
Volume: 90 mL
